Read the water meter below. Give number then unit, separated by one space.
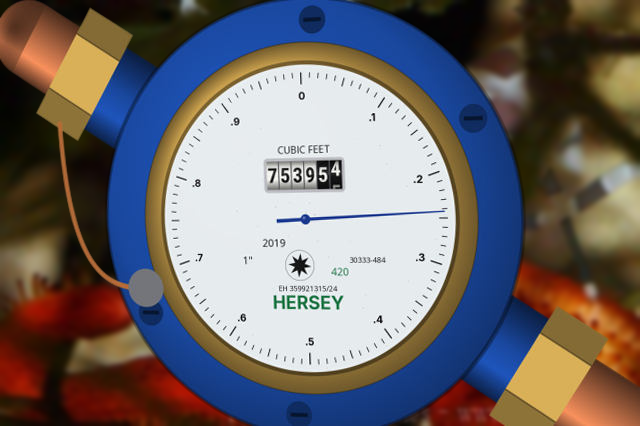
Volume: 753954.24 ft³
